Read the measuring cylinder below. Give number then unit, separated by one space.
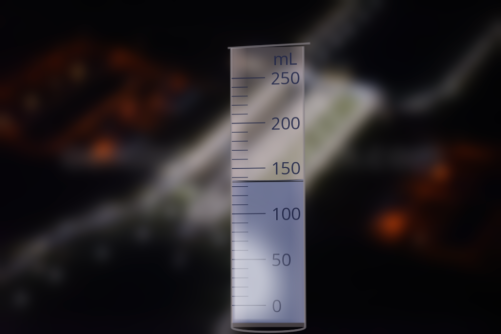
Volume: 135 mL
